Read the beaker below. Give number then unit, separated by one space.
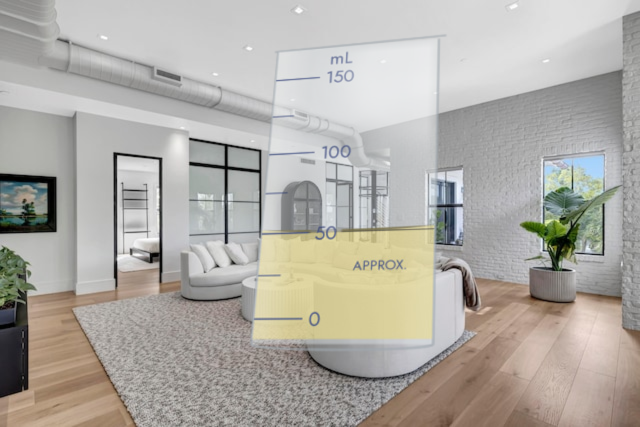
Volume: 50 mL
